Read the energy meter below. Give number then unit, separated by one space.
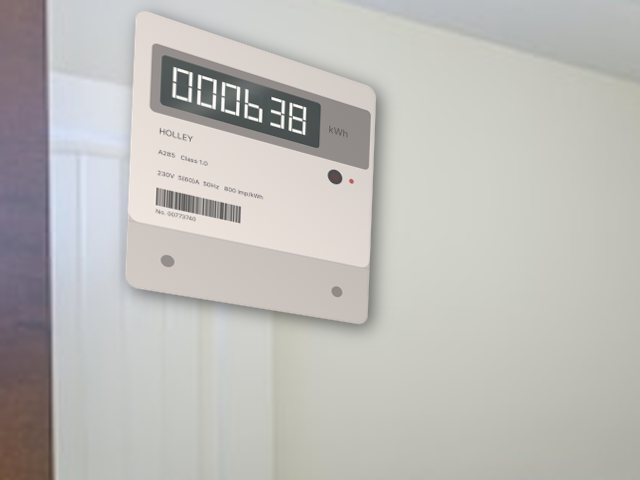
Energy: 638 kWh
